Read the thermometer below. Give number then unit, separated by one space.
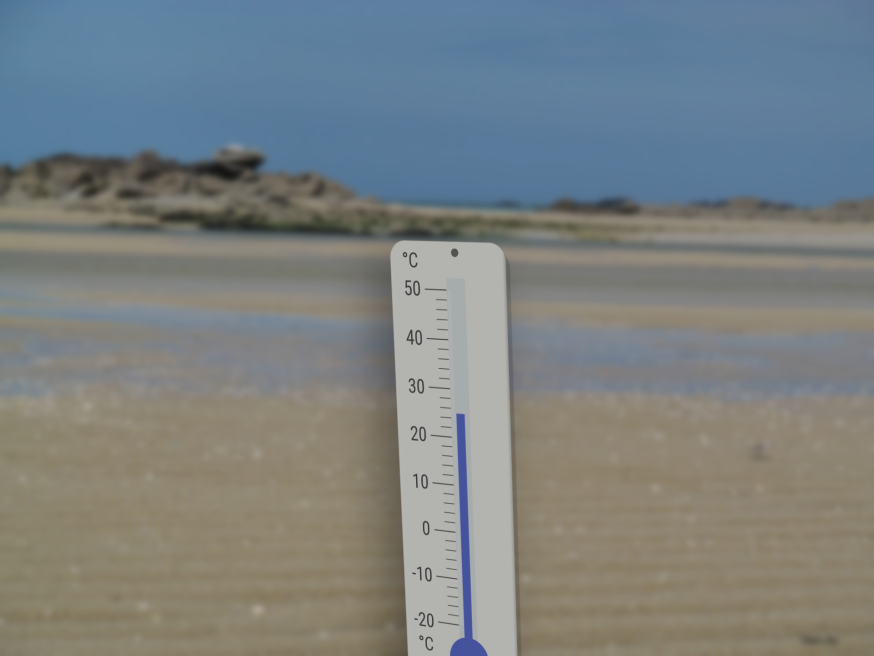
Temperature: 25 °C
